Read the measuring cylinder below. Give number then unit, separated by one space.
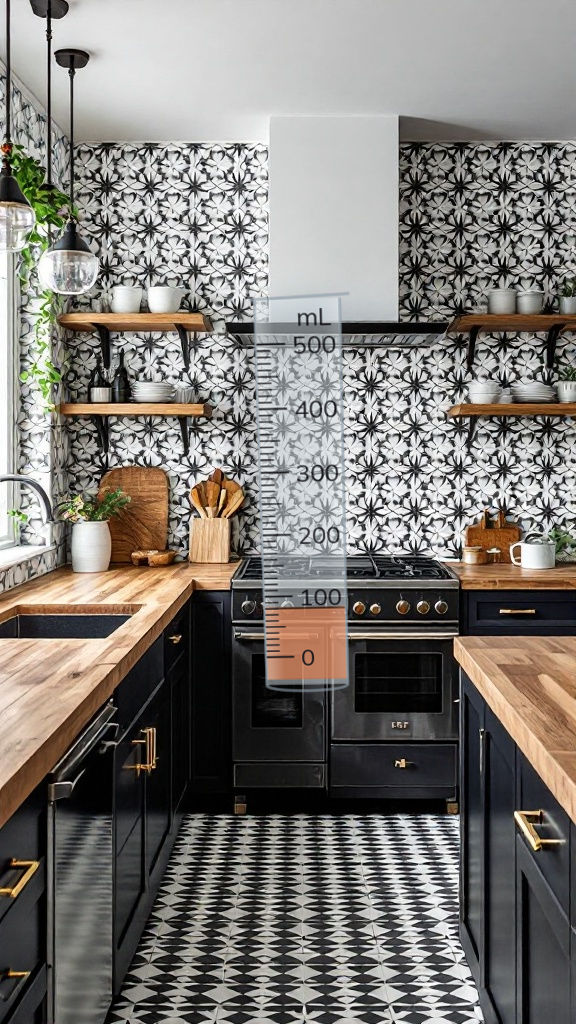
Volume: 80 mL
